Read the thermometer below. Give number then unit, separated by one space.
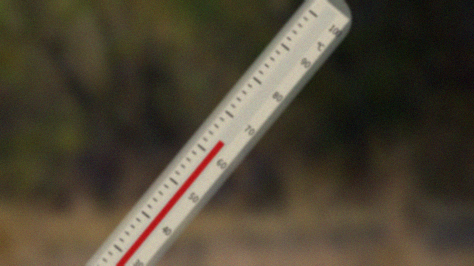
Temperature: 64 °C
